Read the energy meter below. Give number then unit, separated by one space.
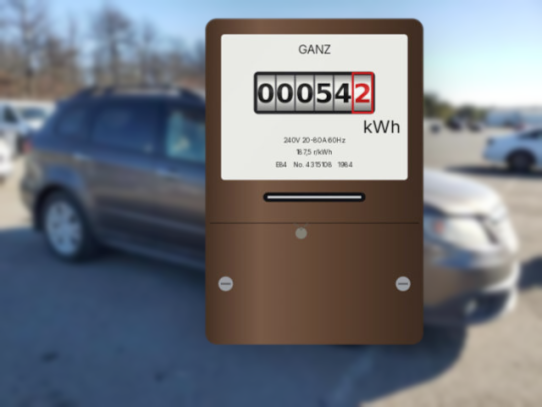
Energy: 54.2 kWh
